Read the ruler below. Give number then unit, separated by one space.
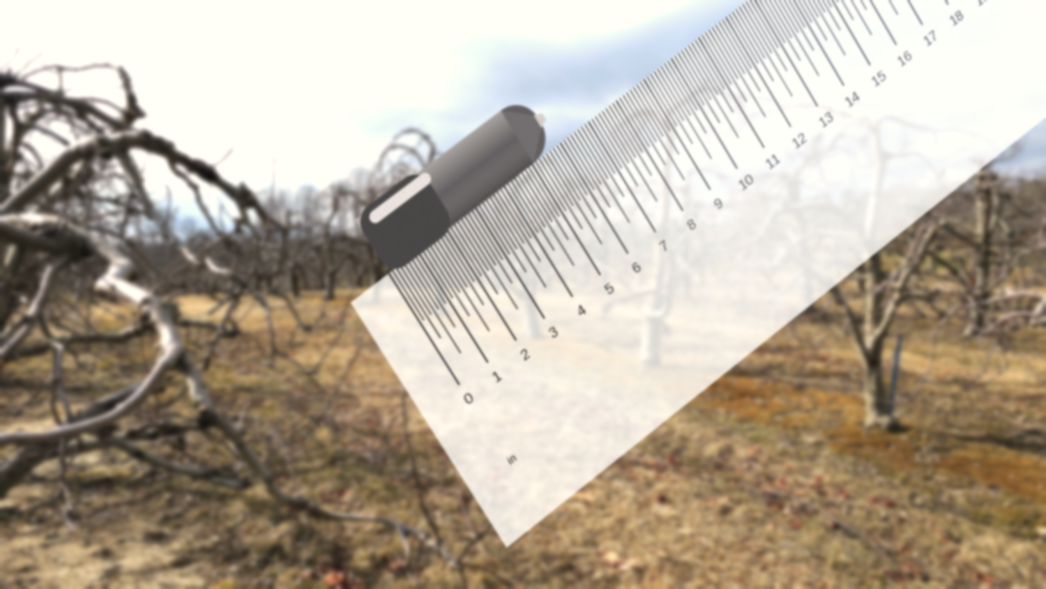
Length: 6 in
